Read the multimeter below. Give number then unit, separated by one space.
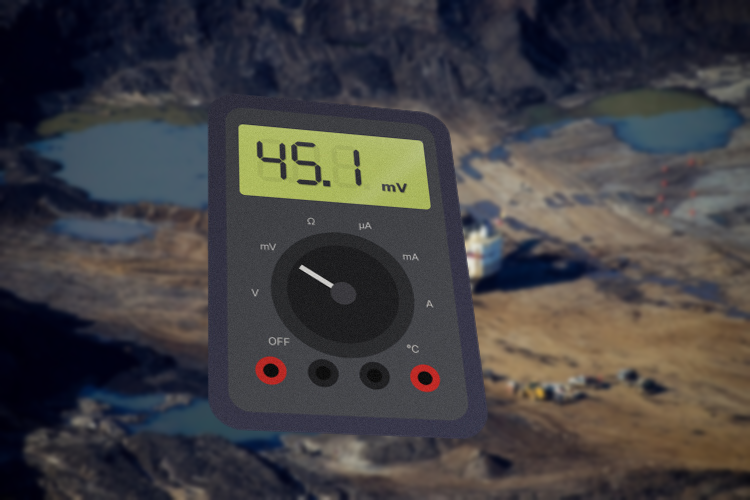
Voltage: 45.1 mV
